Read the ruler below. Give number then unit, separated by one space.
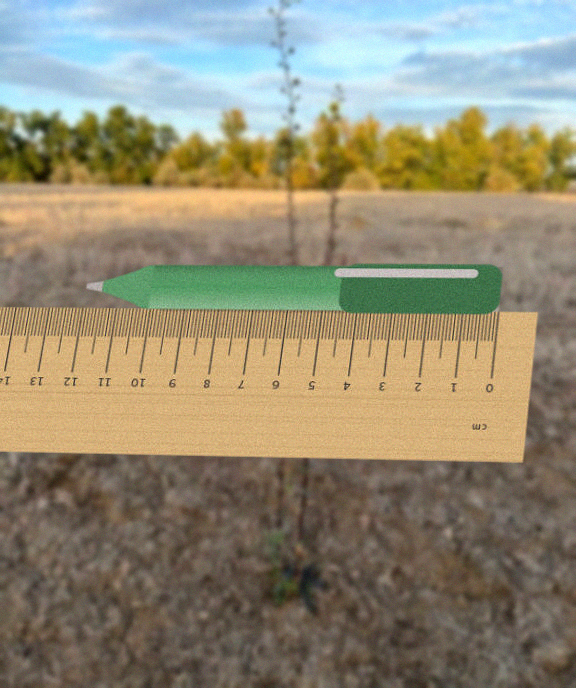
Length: 12 cm
